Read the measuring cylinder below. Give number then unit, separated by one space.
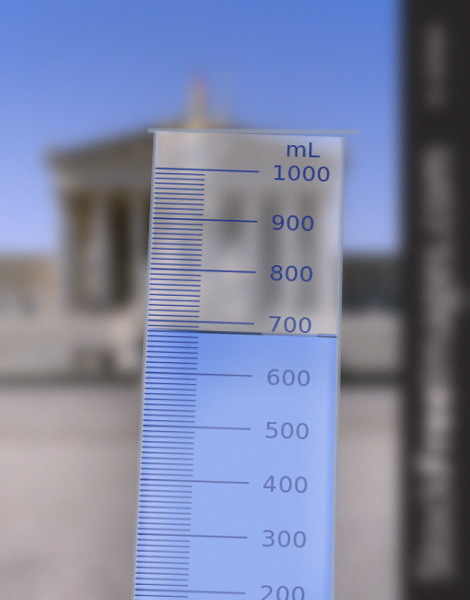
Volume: 680 mL
